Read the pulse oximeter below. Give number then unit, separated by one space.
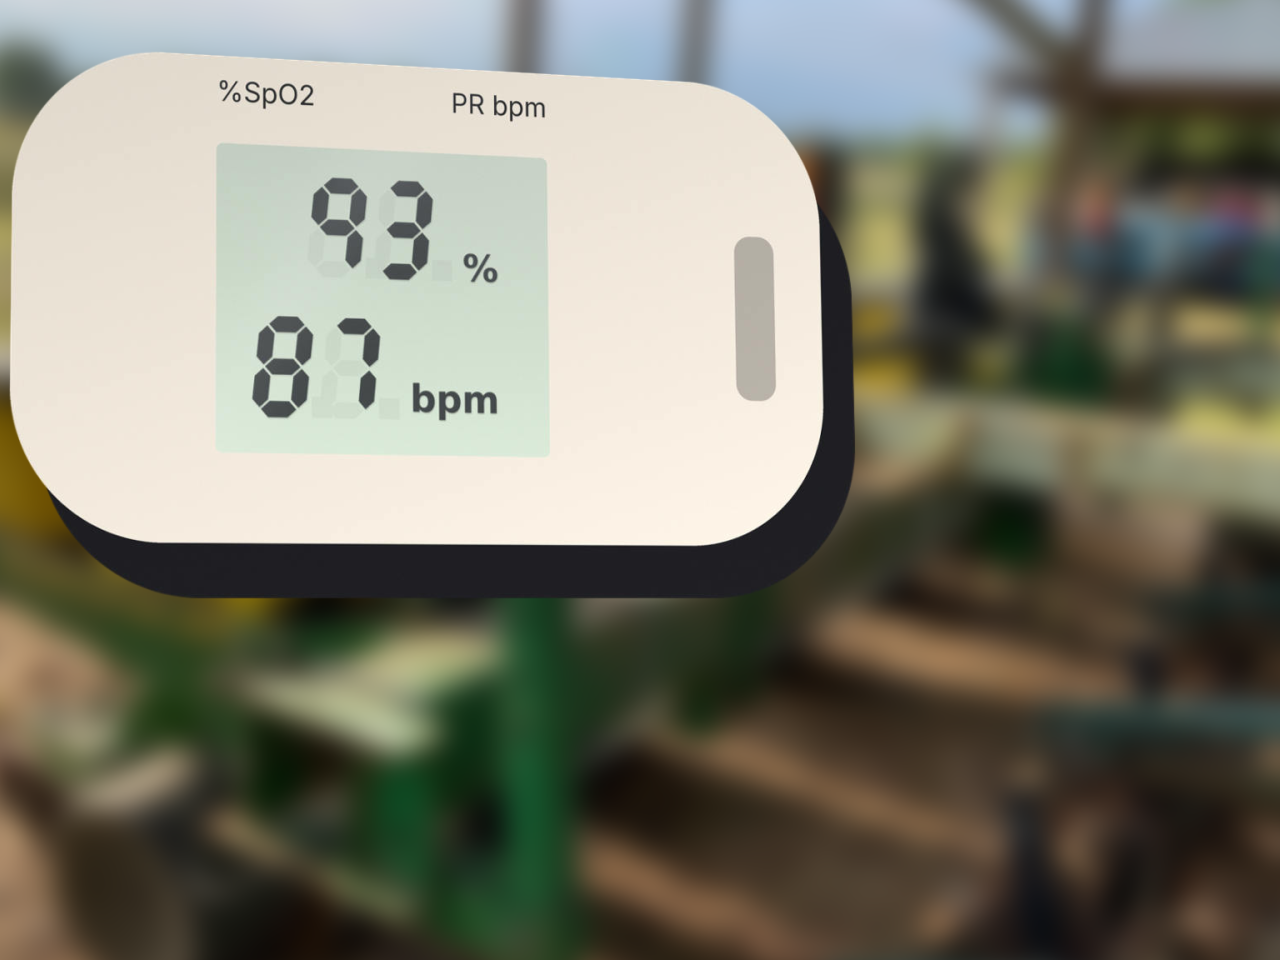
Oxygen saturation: 93 %
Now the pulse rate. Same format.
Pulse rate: 87 bpm
